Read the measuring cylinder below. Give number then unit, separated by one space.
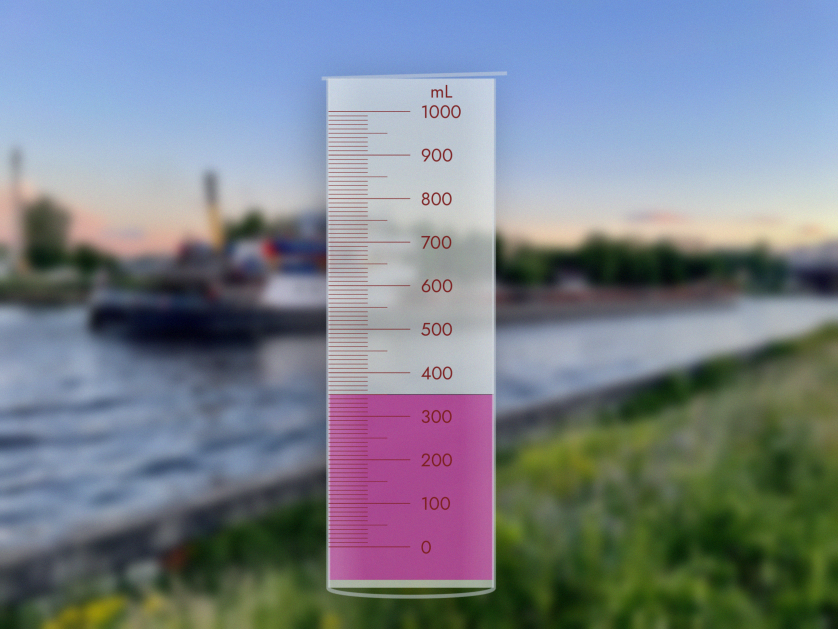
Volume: 350 mL
